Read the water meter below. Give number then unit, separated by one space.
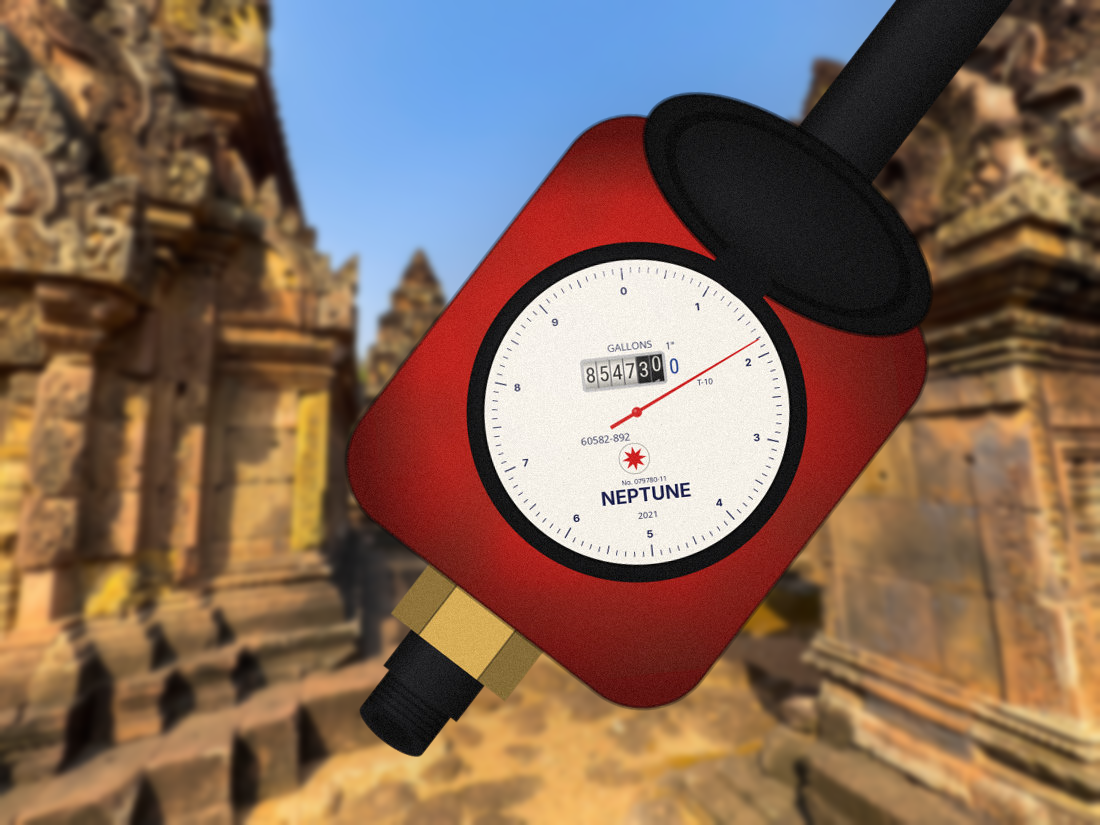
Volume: 8547301.8 gal
